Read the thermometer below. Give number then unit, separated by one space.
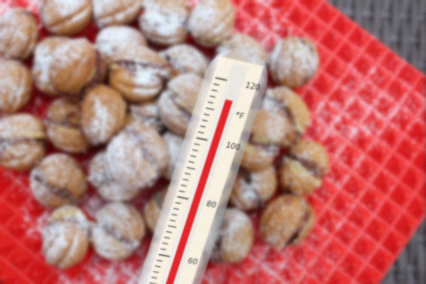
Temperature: 114 °F
